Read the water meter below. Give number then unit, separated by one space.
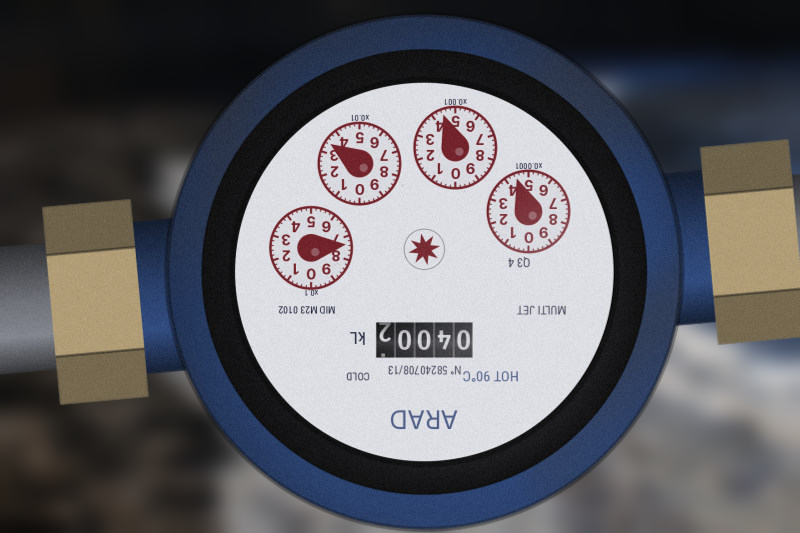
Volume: 4001.7344 kL
